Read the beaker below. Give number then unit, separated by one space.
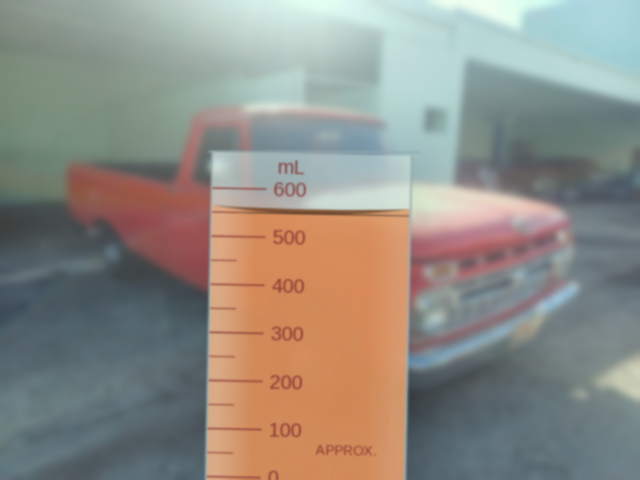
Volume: 550 mL
